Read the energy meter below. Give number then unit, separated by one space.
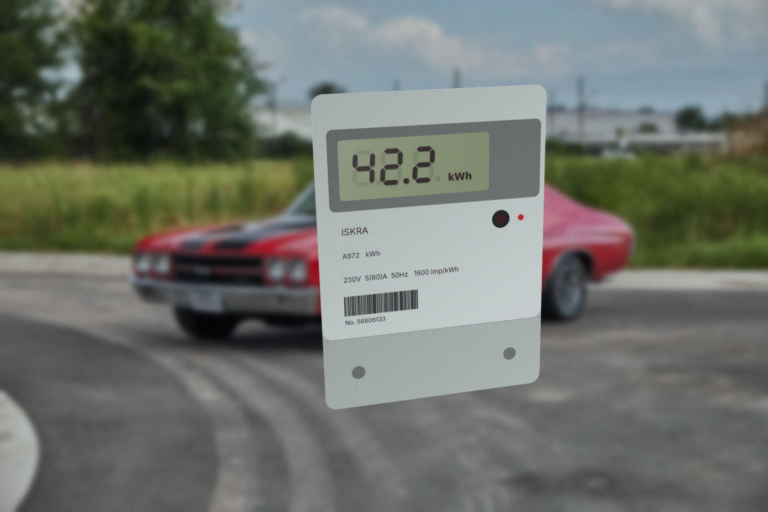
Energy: 42.2 kWh
